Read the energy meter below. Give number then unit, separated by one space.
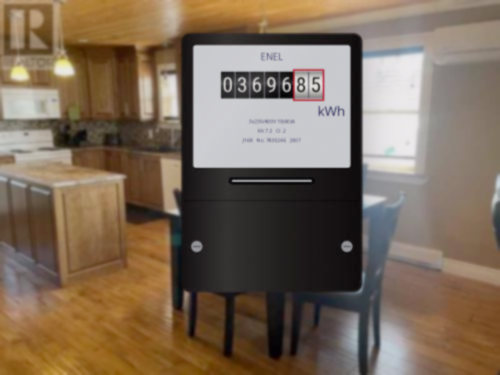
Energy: 3696.85 kWh
